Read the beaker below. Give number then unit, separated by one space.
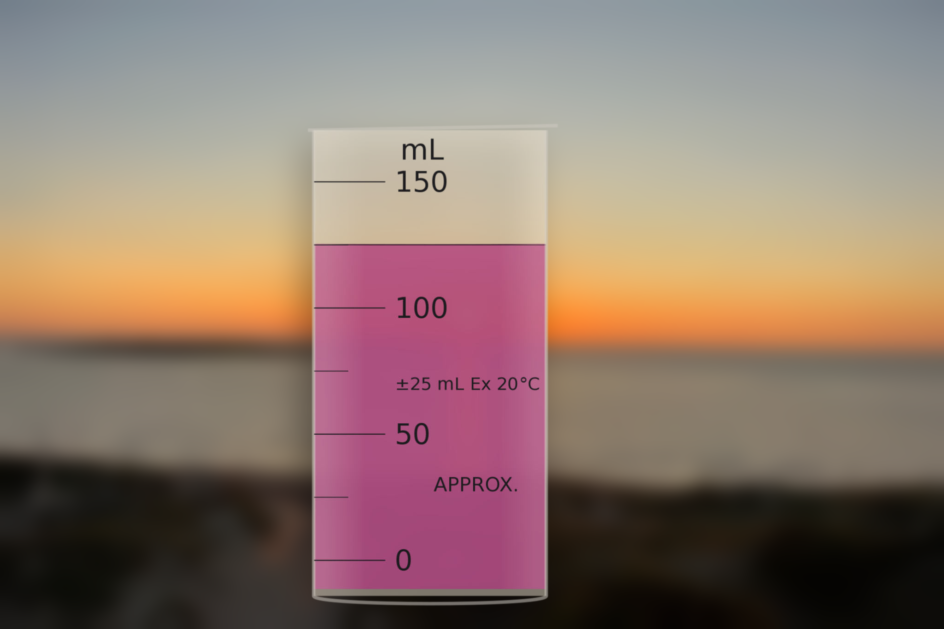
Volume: 125 mL
